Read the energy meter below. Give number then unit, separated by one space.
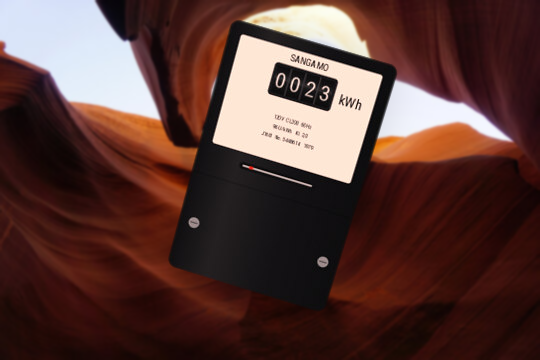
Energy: 23 kWh
